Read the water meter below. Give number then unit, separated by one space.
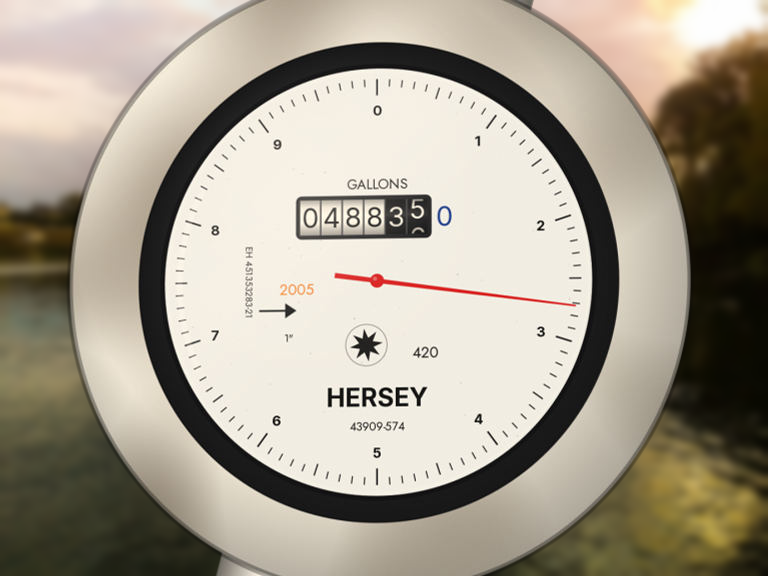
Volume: 488352.7 gal
